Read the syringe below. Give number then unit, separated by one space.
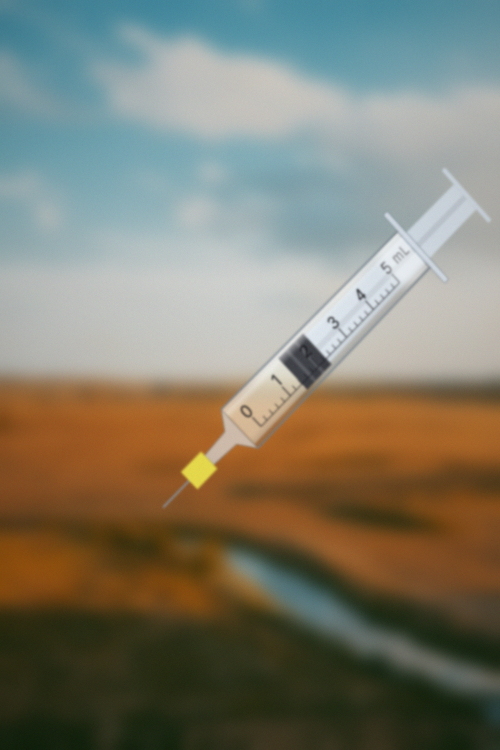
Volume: 1.4 mL
